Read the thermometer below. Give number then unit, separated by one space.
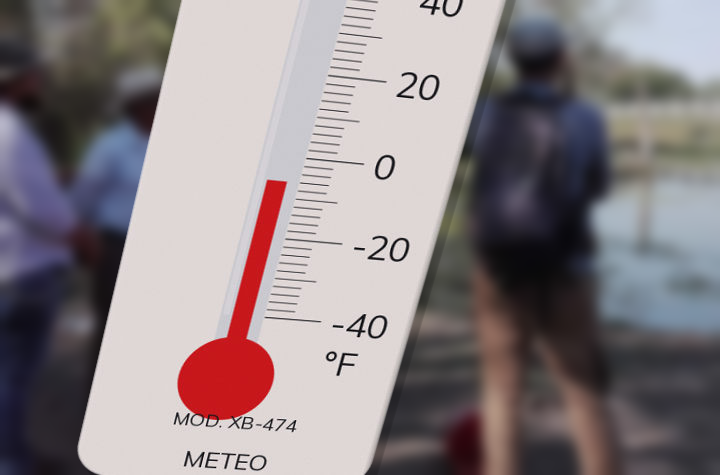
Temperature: -6 °F
